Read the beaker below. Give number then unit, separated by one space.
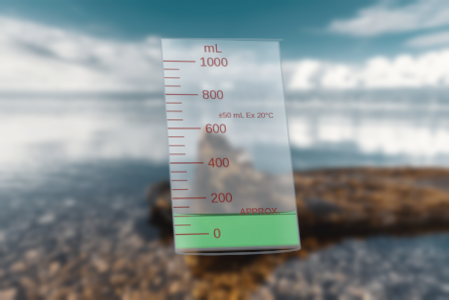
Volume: 100 mL
